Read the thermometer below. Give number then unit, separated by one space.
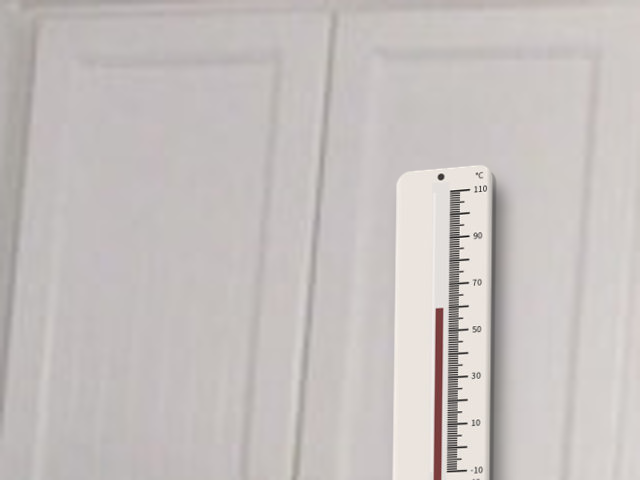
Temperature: 60 °C
